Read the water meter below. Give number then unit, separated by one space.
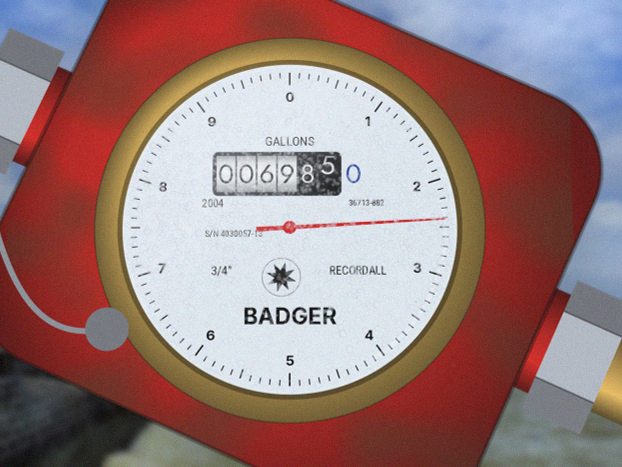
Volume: 69852.4 gal
